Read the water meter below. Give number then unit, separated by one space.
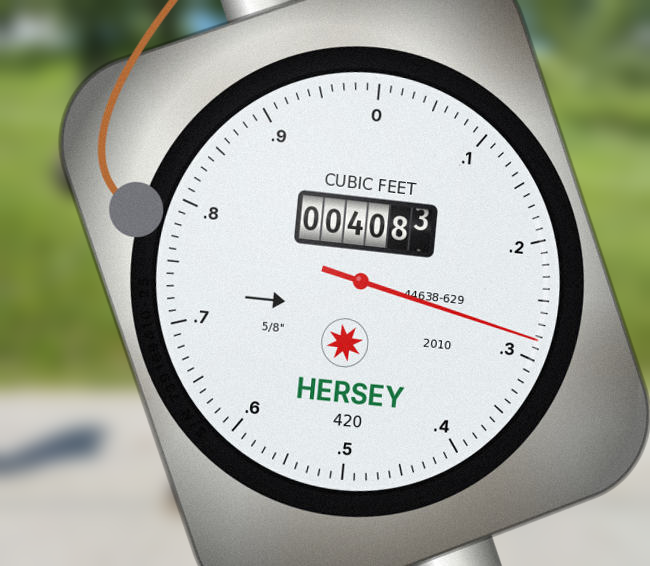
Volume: 4083.28 ft³
